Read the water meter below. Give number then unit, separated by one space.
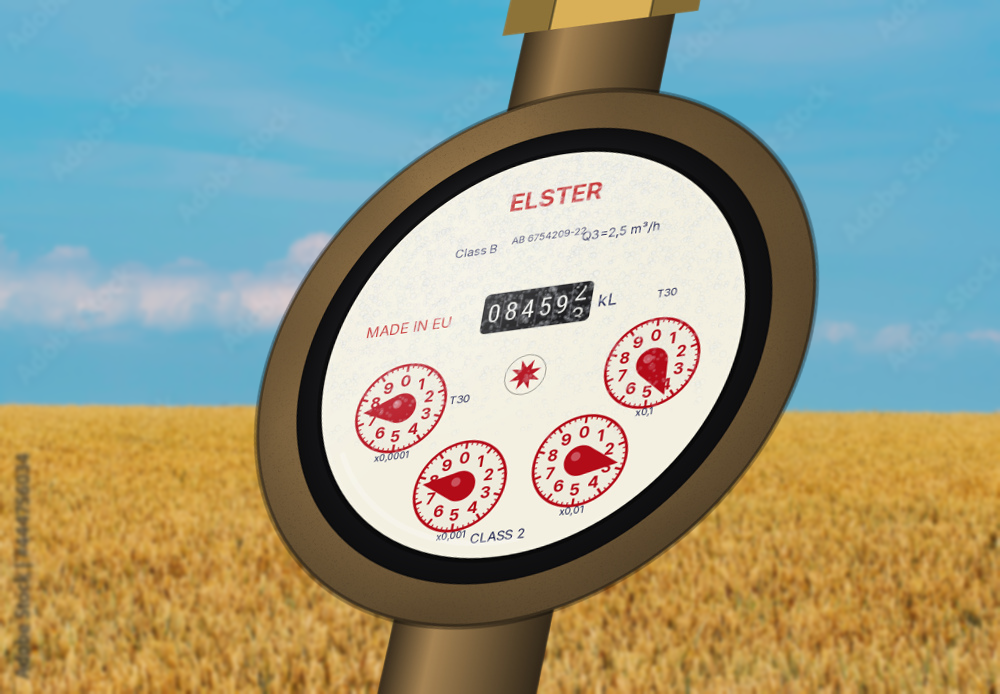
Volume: 84592.4277 kL
